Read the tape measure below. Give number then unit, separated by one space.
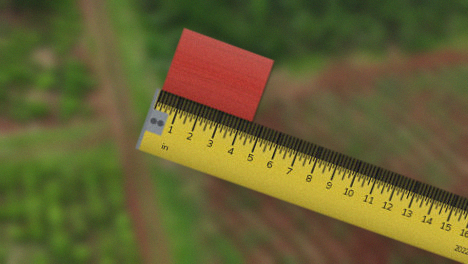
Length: 4.5 in
